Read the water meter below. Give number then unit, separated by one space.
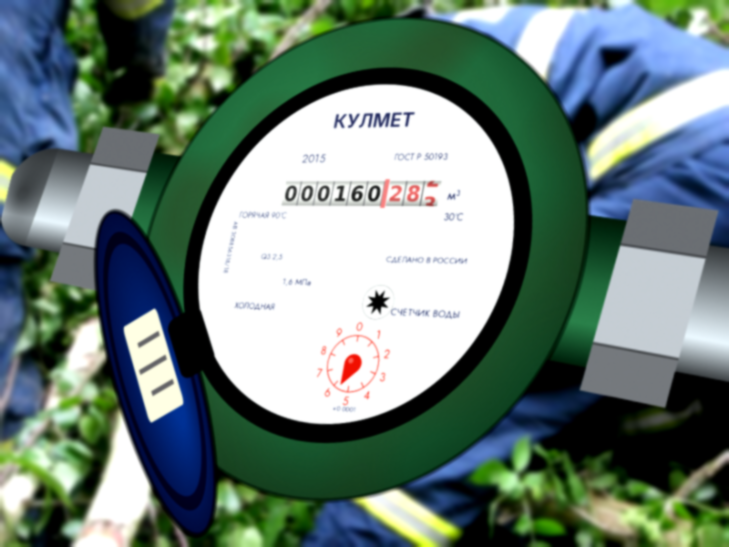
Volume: 160.2825 m³
